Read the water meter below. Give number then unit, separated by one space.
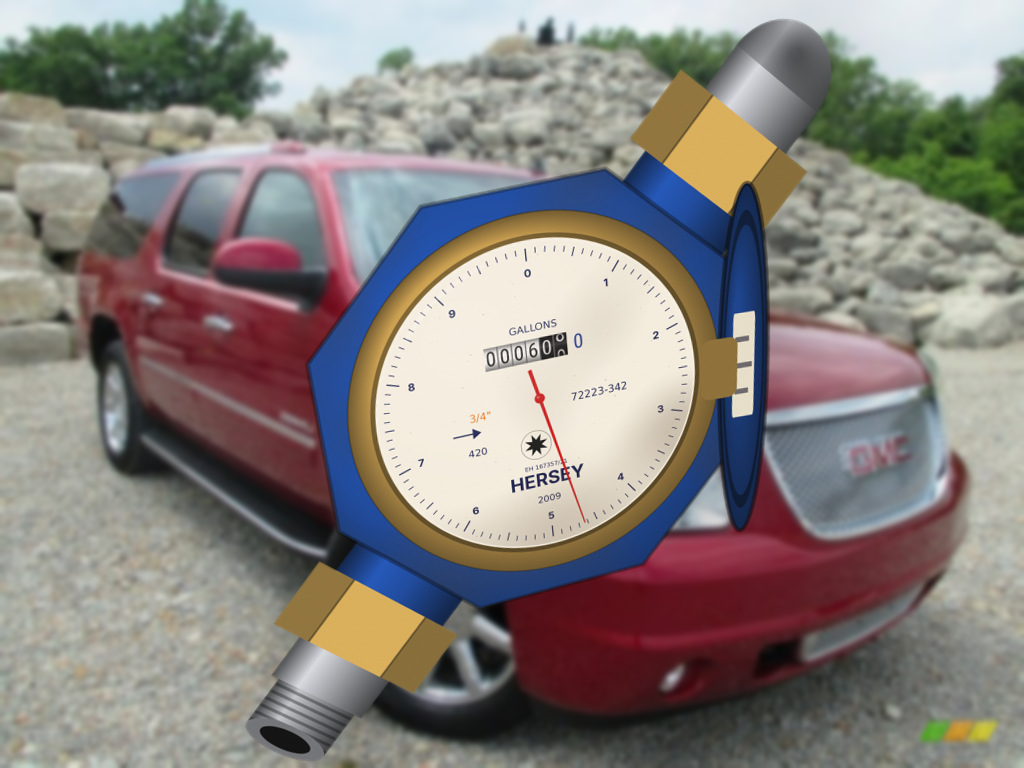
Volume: 6084.6 gal
